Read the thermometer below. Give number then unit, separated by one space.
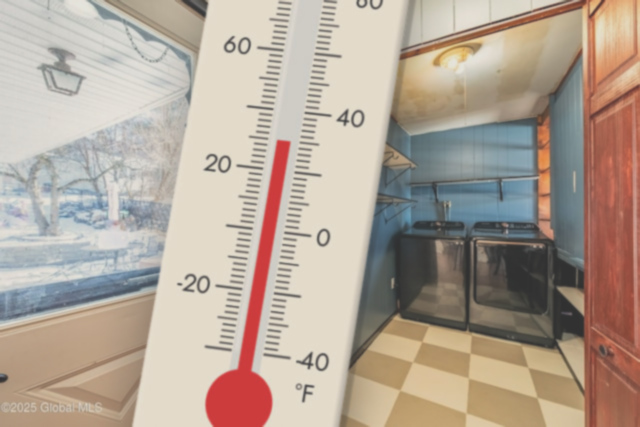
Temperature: 30 °F
